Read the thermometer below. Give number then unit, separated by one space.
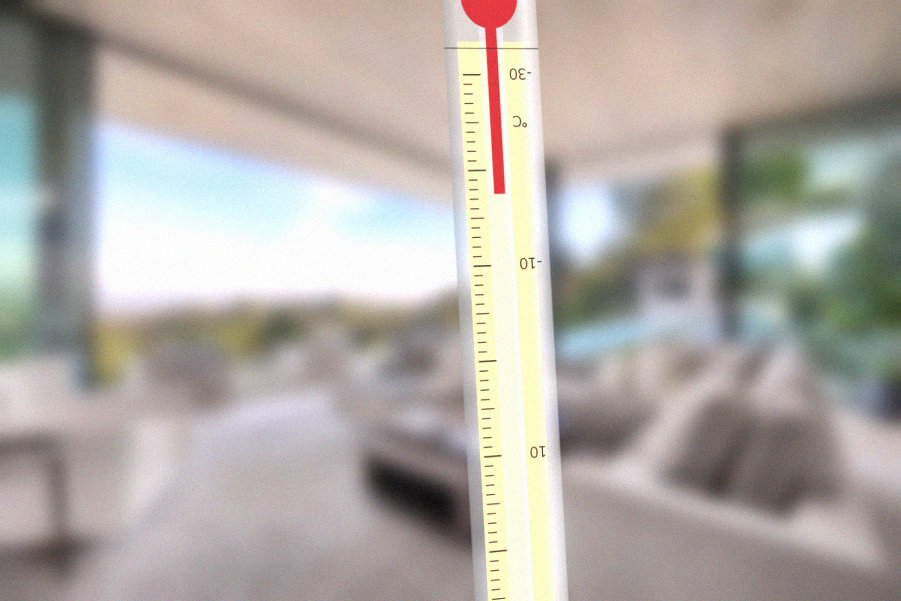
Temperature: -17.5 °C
